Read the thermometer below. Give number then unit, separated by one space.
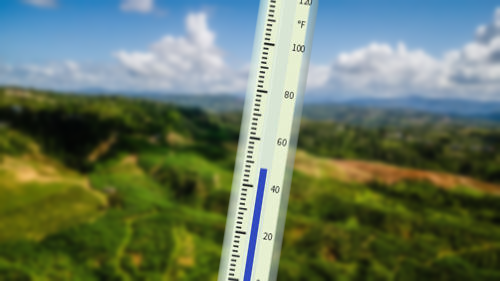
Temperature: 48 °F
